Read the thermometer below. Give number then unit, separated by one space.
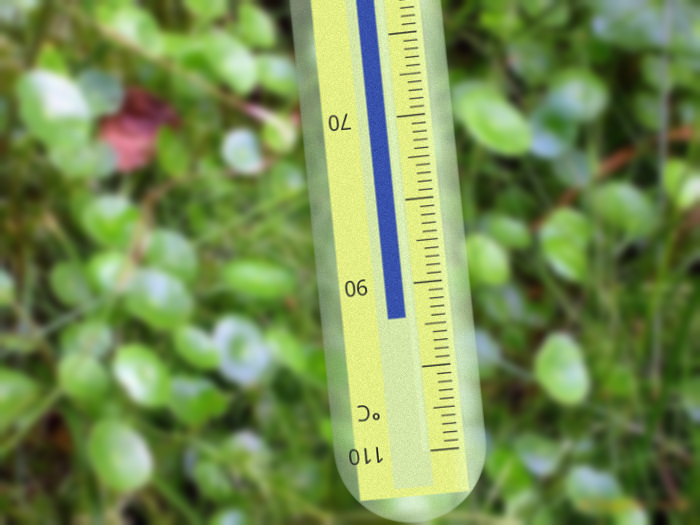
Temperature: 94 °C
